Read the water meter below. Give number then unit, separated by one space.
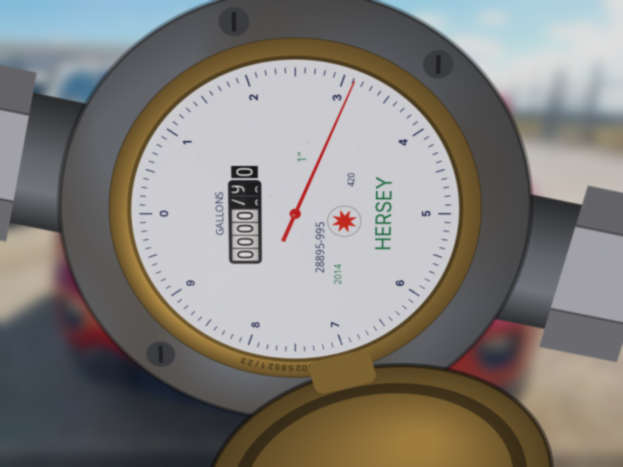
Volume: 793.1 gal
